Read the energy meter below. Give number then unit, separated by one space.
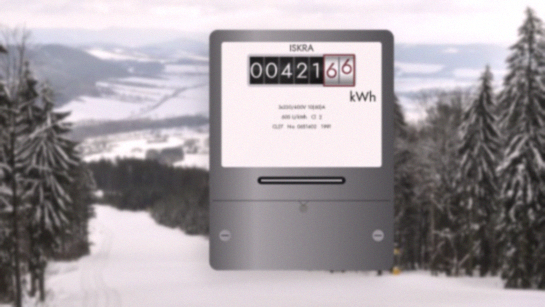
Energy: 421.66 kWh
